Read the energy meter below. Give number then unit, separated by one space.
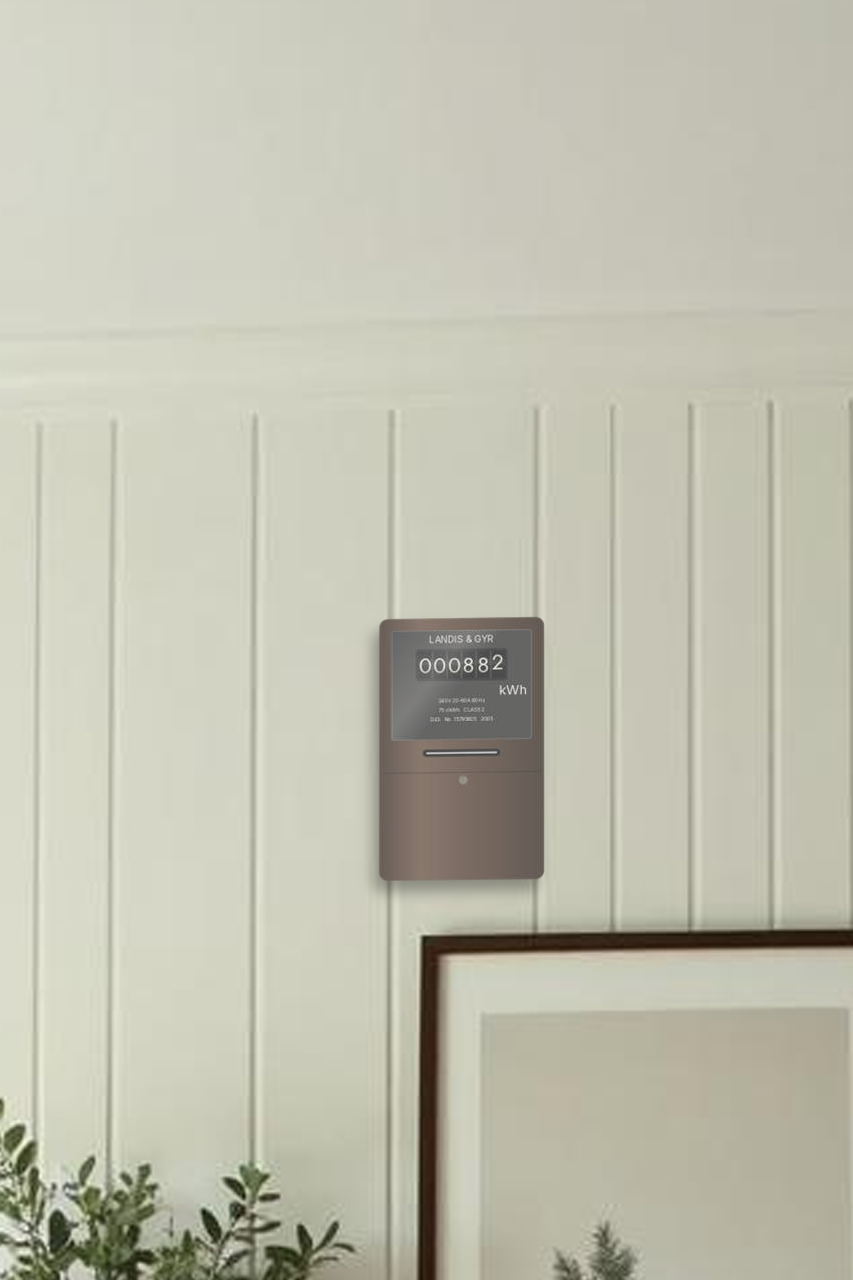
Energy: 882 kWh
